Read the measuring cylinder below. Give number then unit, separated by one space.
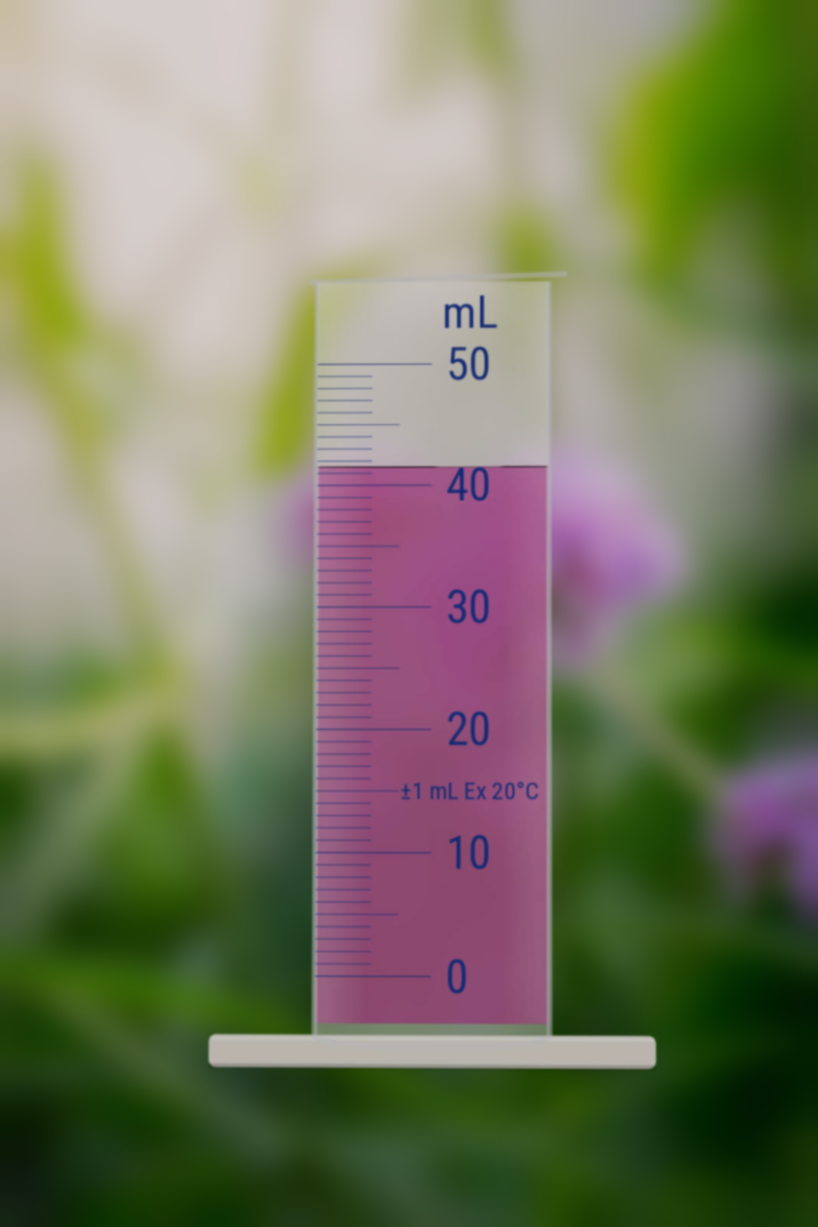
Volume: 41.5 mL
